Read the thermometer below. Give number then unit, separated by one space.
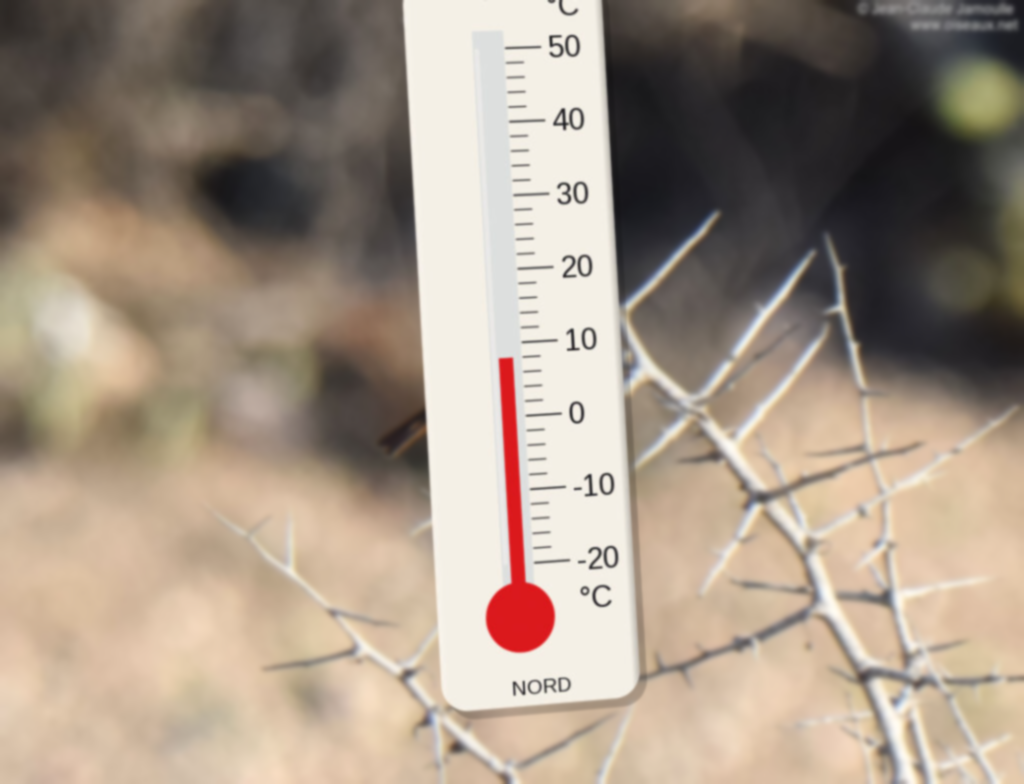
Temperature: 8 °C
